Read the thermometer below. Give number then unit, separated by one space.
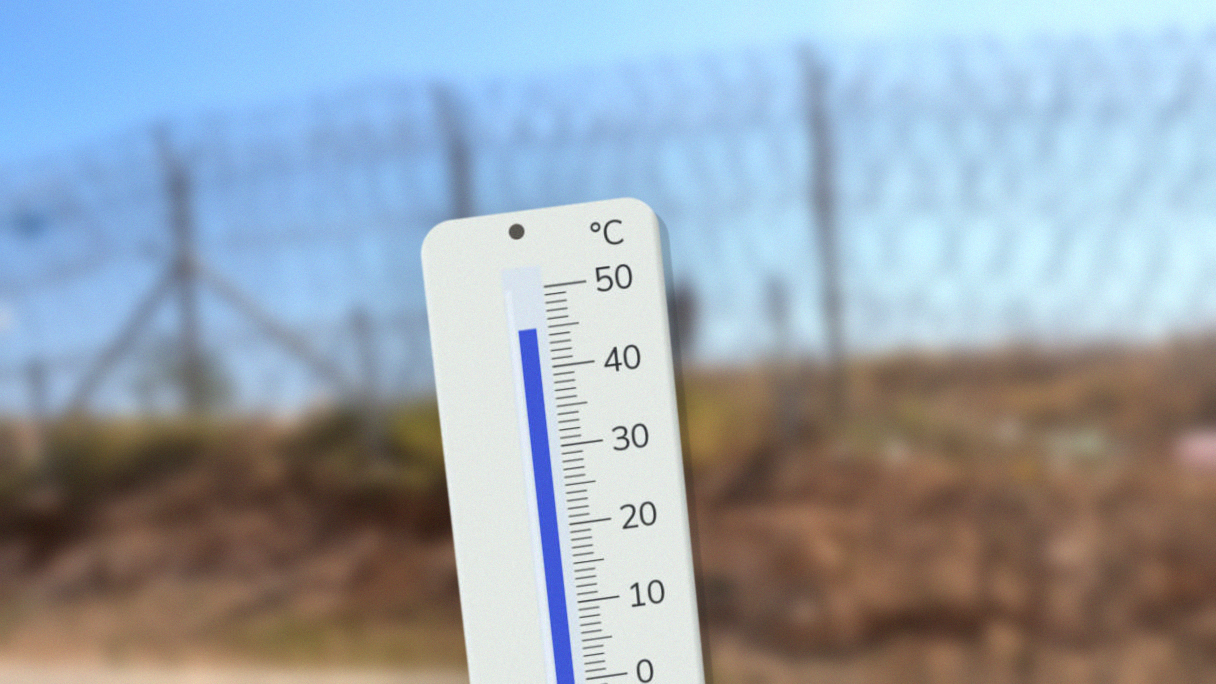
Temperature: 45 °C
